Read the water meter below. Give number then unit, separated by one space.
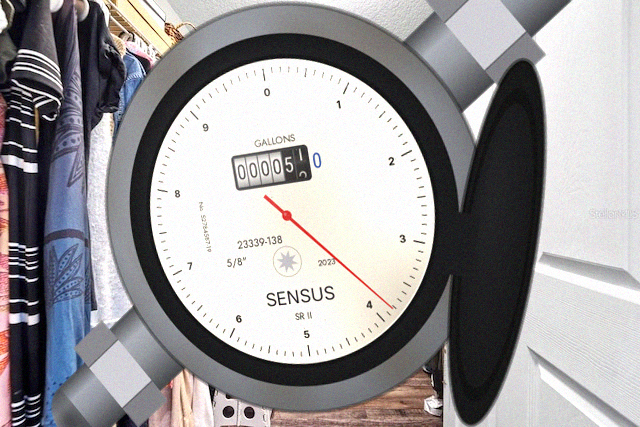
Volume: 513.8 gal
